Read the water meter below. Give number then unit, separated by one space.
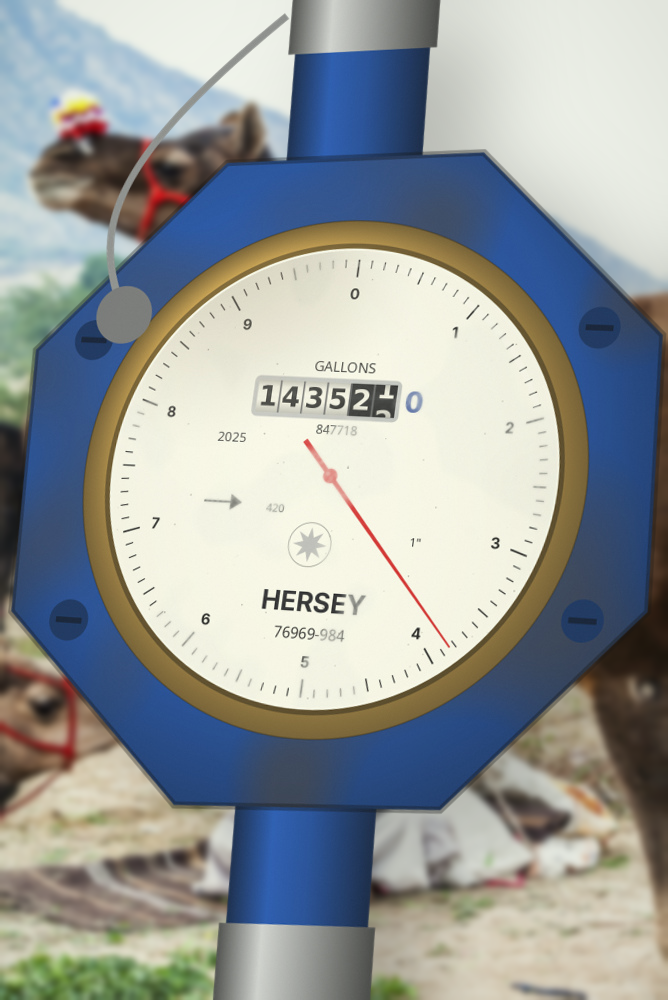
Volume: 1435213.8 gal
